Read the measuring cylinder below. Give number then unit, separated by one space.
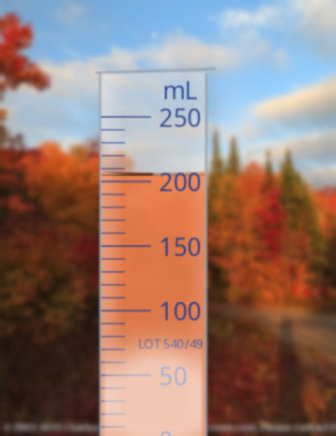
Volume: 205 mL
